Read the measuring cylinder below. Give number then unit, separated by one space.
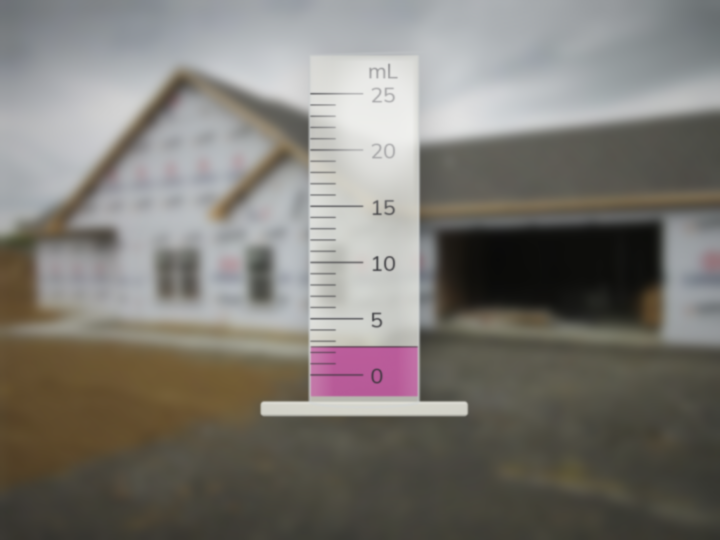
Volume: 2.5 mL
